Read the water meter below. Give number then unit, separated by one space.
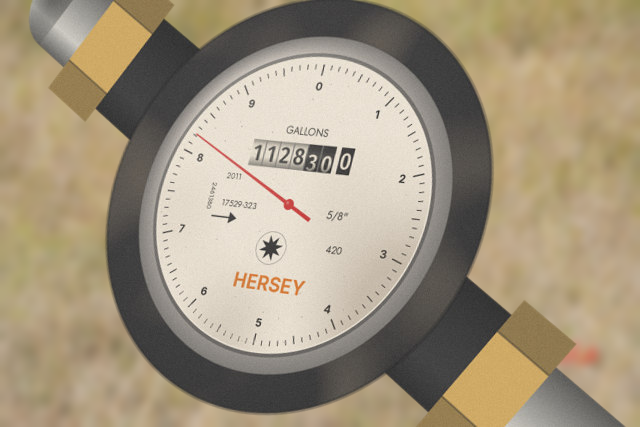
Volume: 1128298.2 gal
